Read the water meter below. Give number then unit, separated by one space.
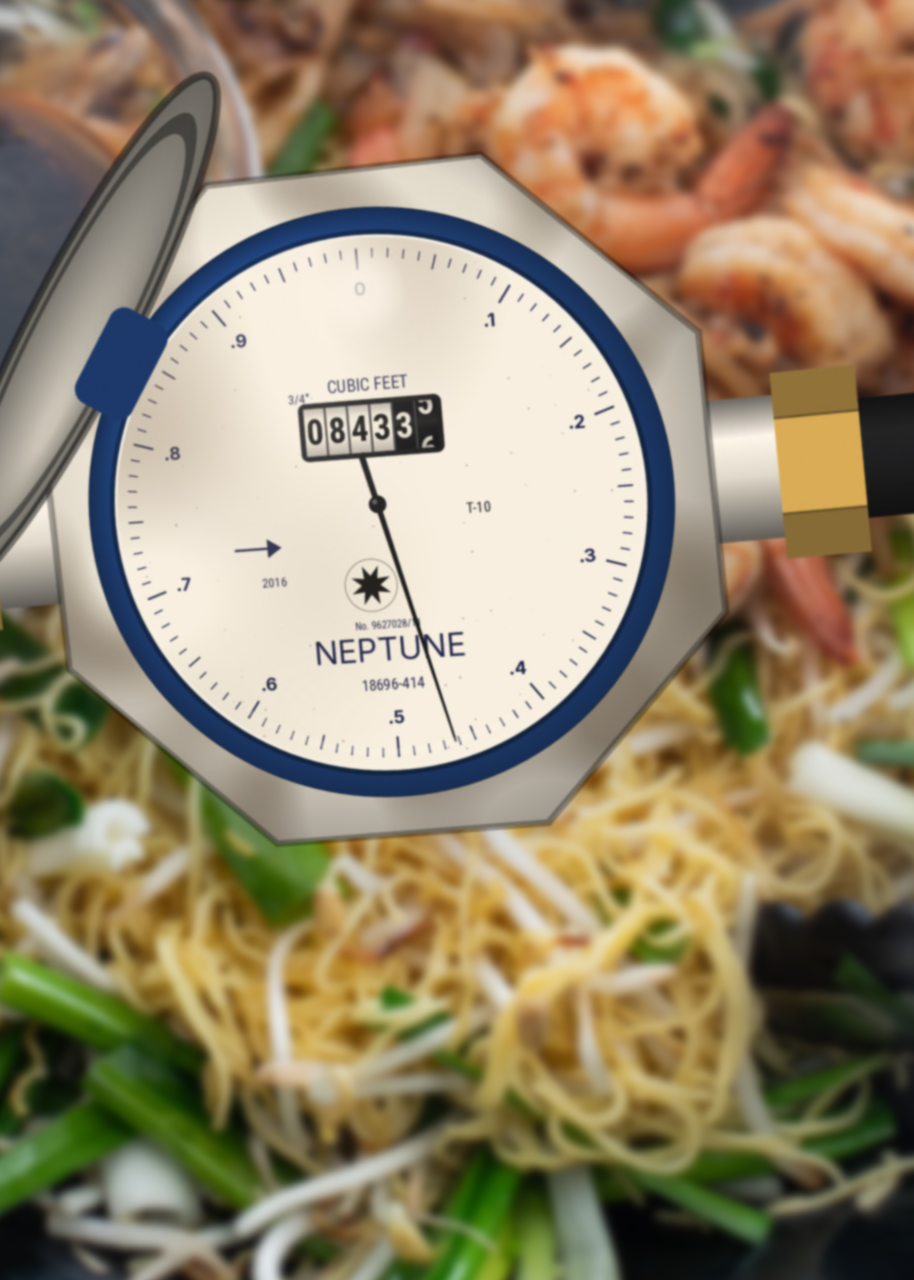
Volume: 84335.46 ft³
